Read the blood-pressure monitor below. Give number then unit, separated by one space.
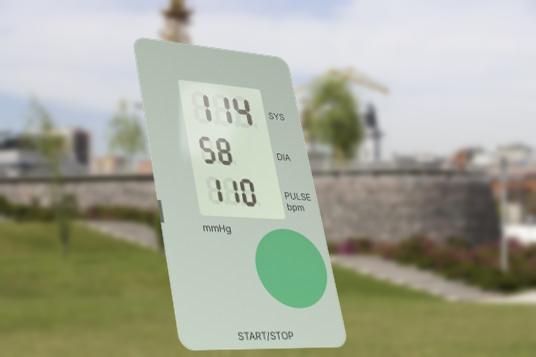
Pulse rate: 110 bpm
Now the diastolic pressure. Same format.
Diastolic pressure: 58 mmHg
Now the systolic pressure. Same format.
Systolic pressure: 114 mmHg
